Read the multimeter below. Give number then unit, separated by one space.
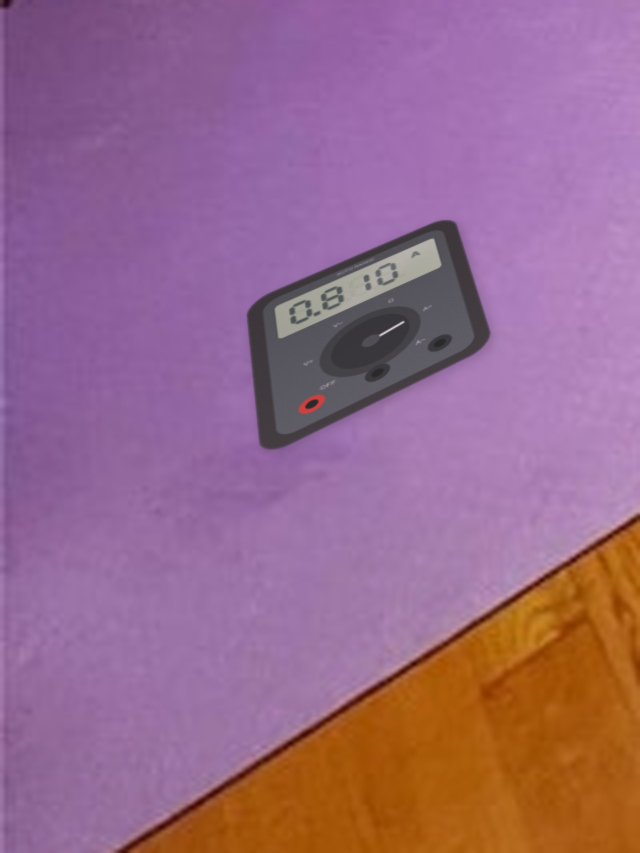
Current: 0.810 A
